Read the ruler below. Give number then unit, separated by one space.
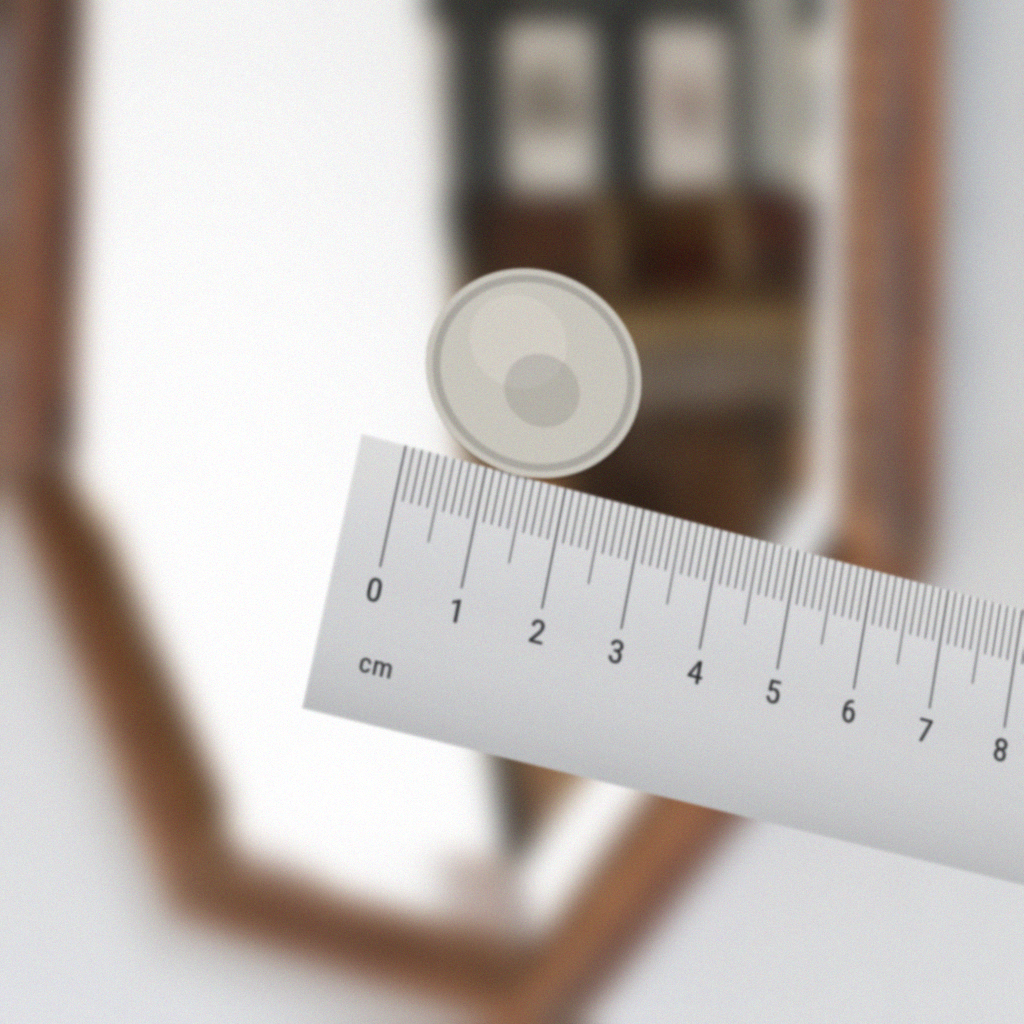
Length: 2.7 cm
